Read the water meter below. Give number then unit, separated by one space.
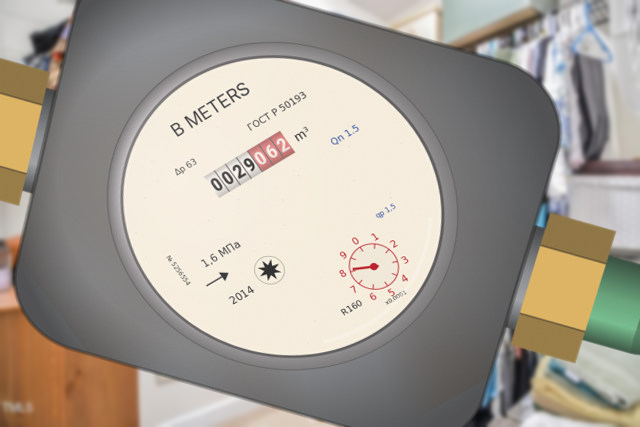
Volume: 29.0628 m³
